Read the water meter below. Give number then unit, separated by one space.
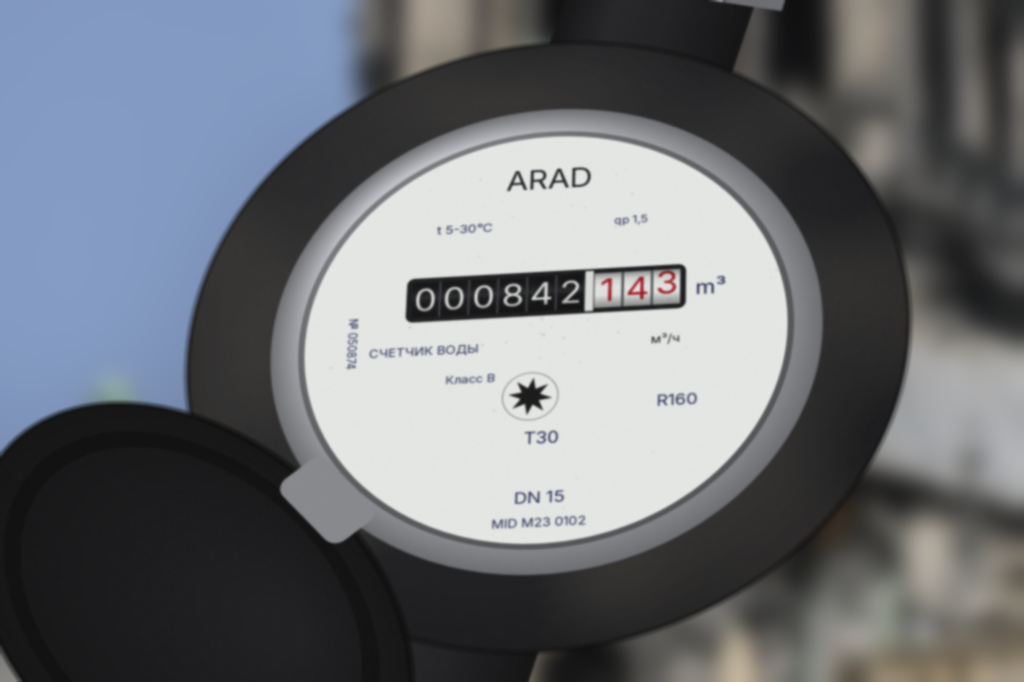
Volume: 842.143 m³
